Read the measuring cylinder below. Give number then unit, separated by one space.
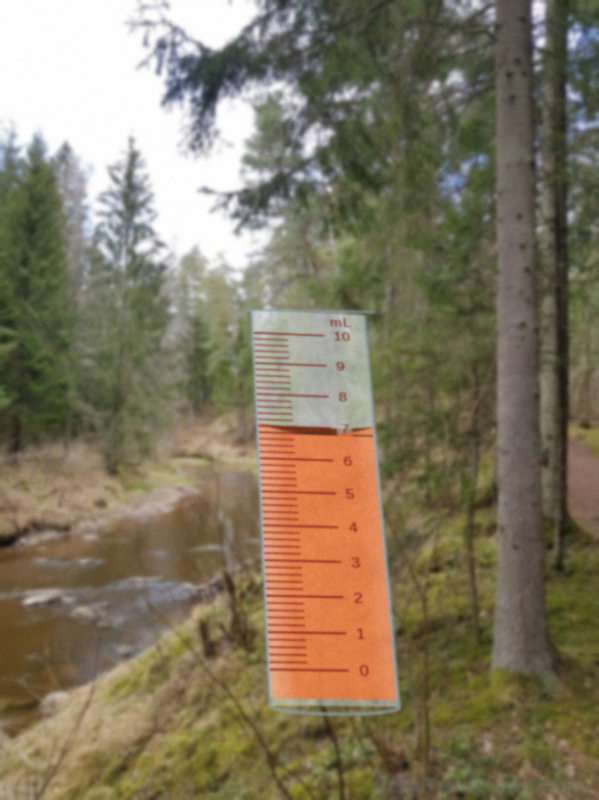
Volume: 6.8 mL
